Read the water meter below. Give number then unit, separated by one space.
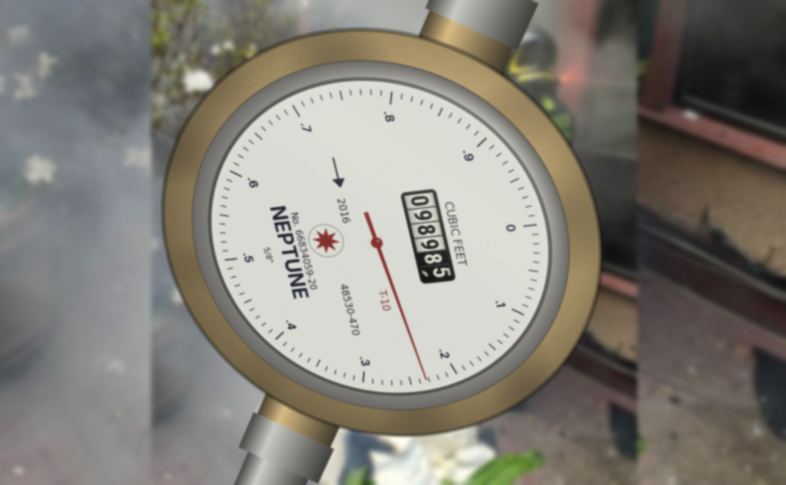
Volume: 98985.23 ft³
